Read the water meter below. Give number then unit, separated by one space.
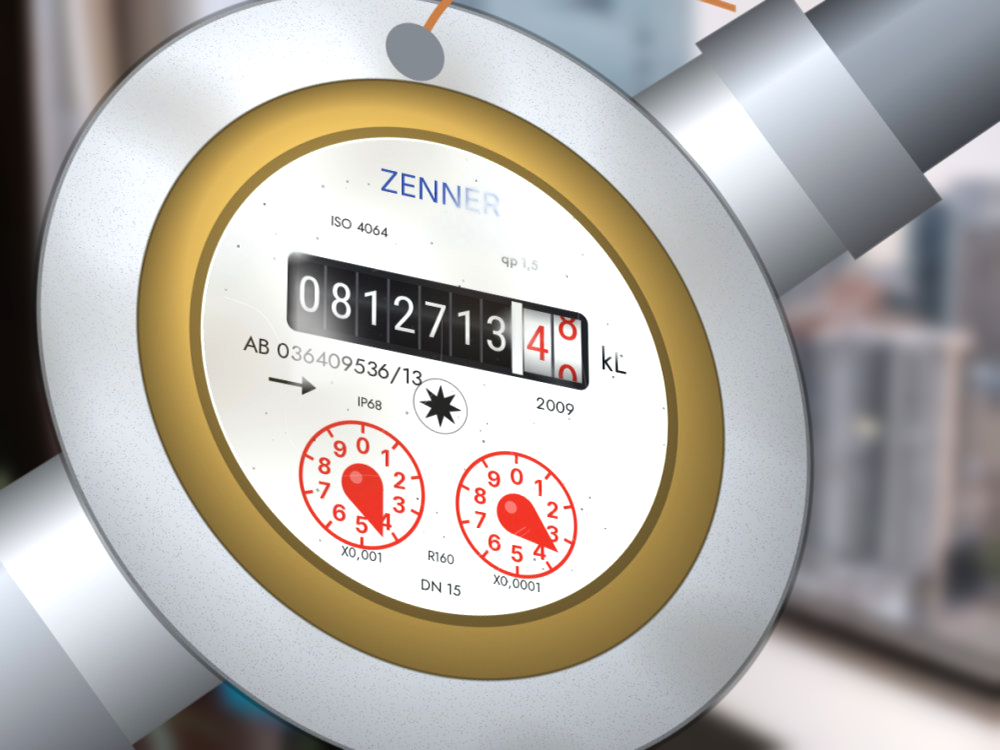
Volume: 812713.4843 kL
